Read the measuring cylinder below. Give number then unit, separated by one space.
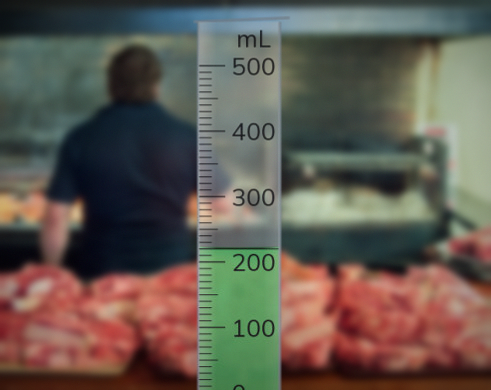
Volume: 220 mL
